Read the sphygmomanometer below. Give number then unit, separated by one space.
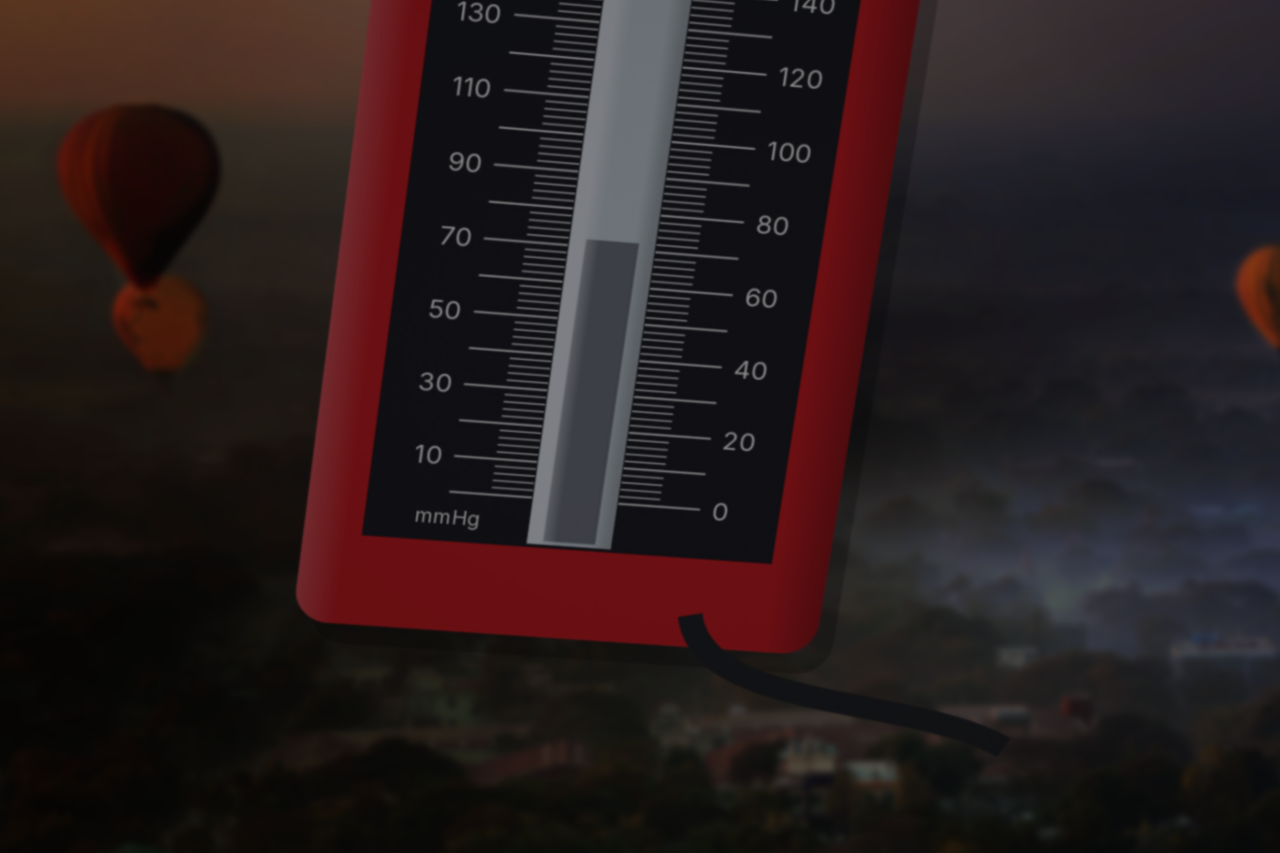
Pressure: 72 mmHg
